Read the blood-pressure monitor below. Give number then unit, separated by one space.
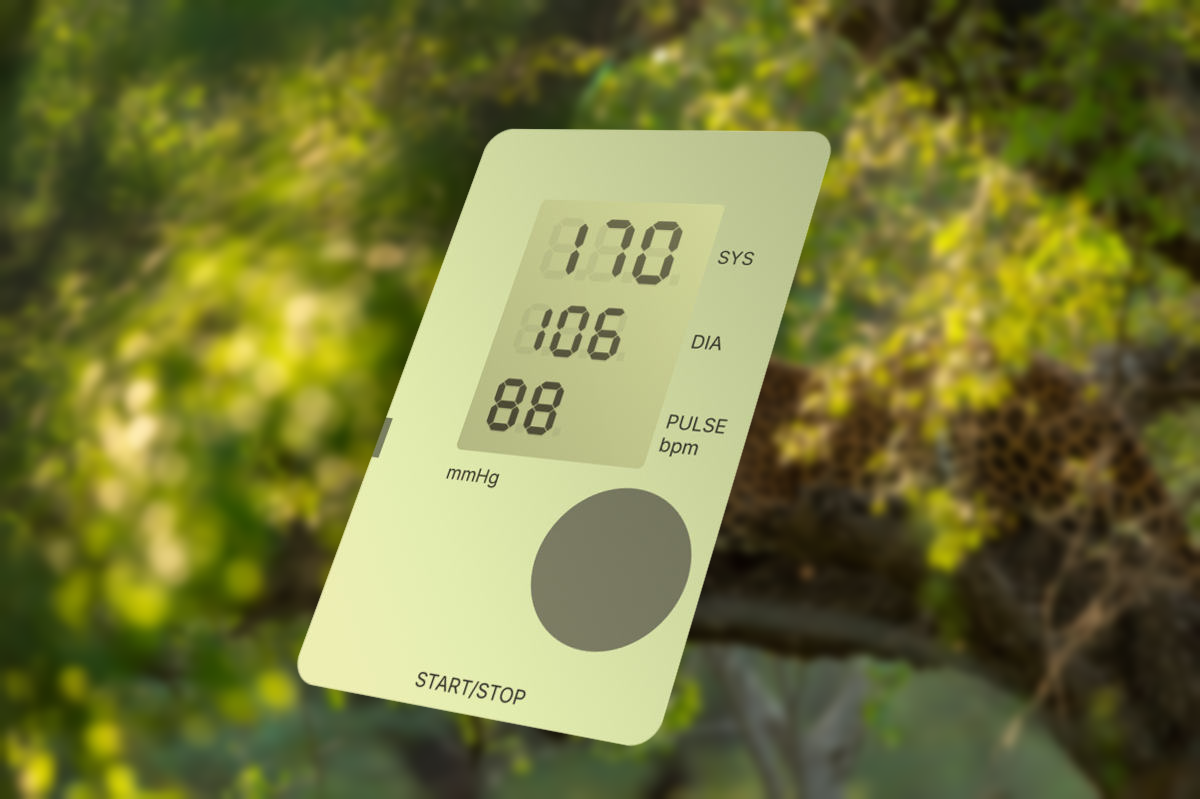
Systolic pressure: 170 mmHg
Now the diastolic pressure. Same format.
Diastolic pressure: 106 mmHg
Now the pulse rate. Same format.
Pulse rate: 88 bpm
